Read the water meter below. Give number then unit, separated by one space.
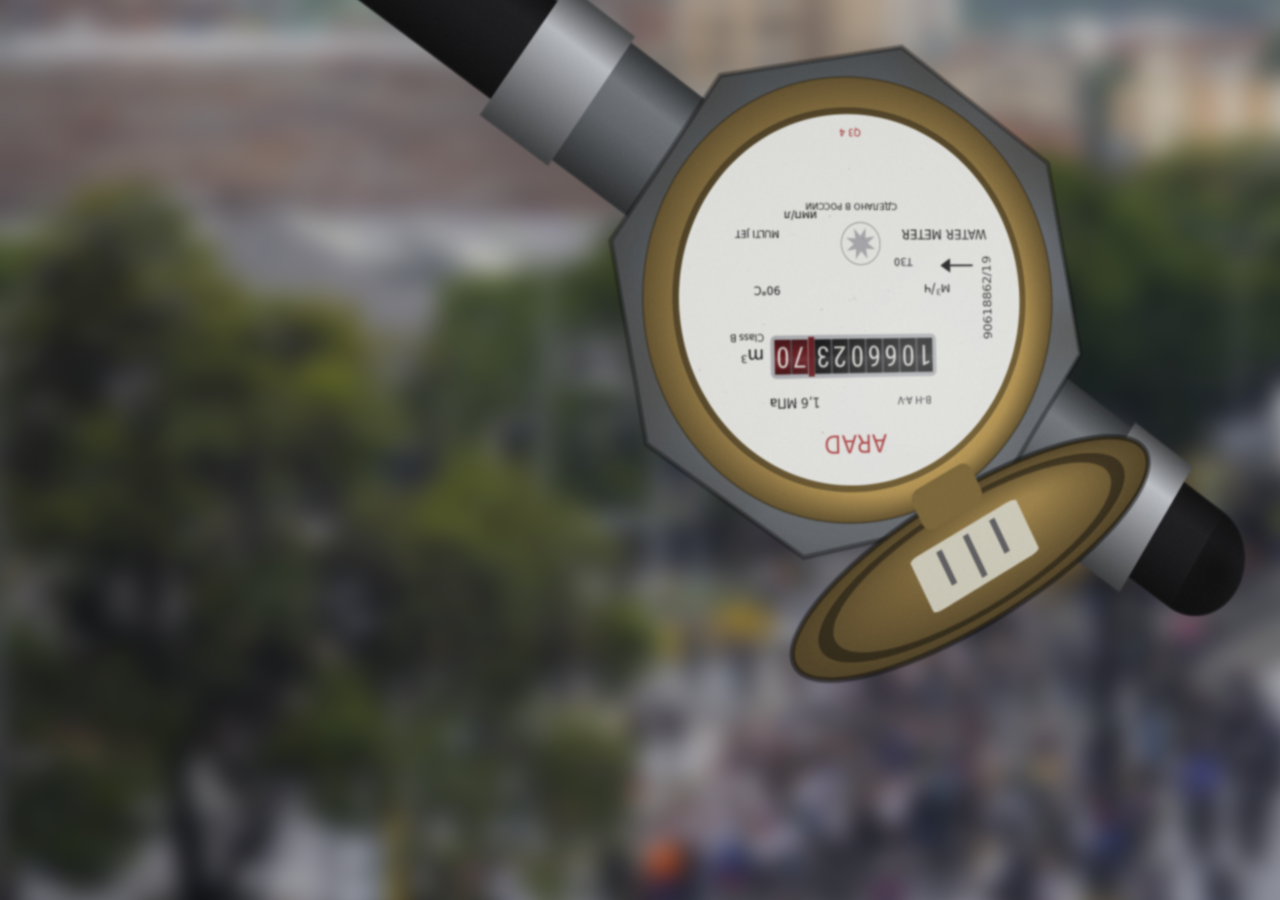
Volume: 1066023.70 m³
